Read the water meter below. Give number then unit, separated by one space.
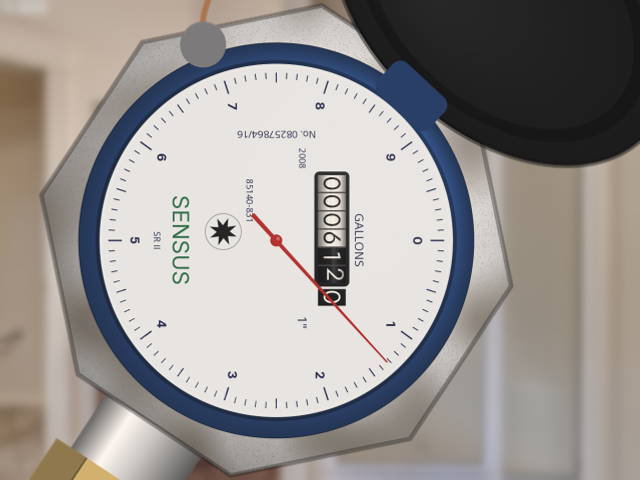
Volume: 6121.3 gal
